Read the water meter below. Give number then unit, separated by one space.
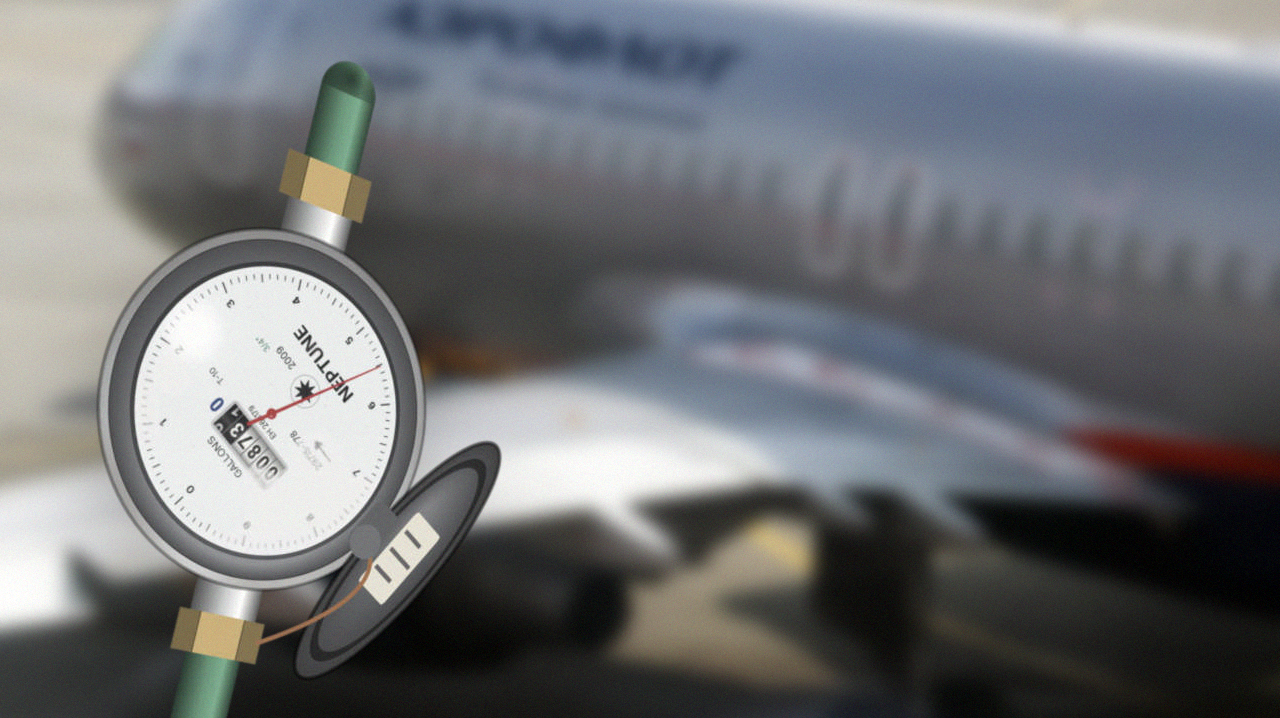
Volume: 87305.5 gal
